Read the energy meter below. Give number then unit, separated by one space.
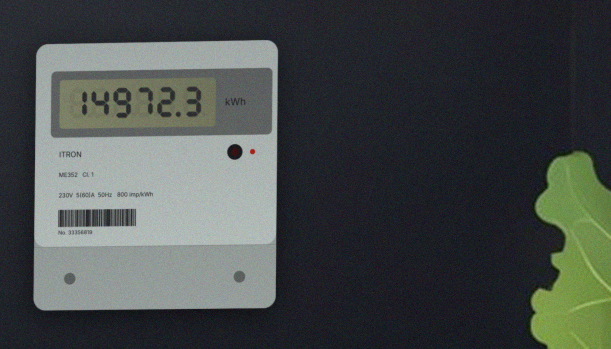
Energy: 14972.3 kWh
